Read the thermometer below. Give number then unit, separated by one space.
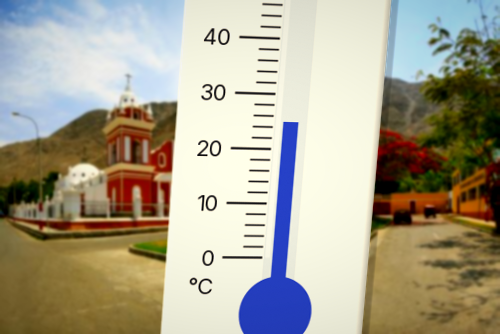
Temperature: 25 °C
